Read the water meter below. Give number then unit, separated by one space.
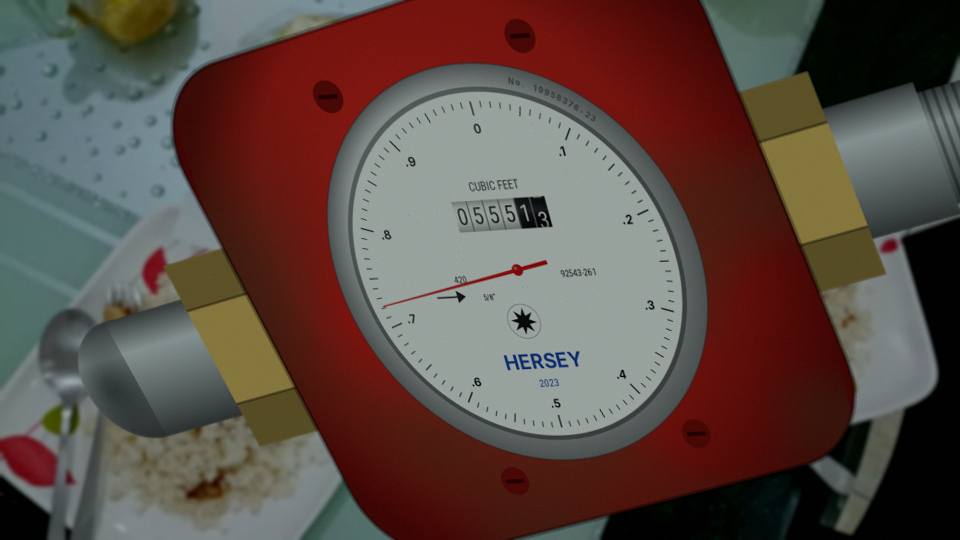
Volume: 55512.72 ft³
